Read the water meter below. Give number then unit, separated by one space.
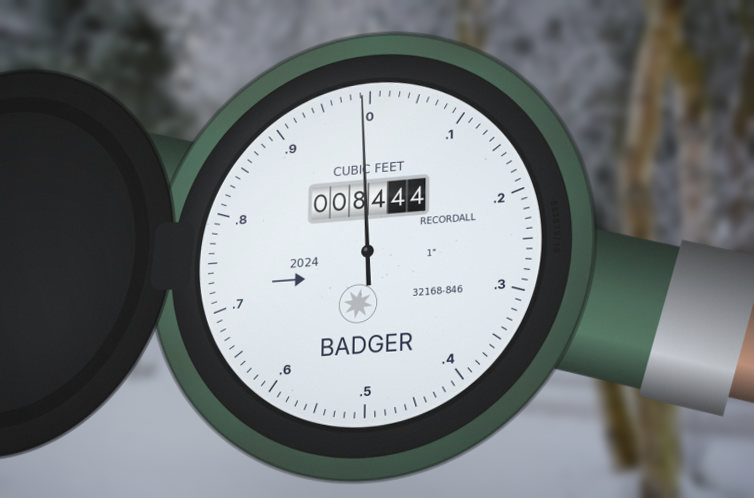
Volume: 8443.99 ft³
